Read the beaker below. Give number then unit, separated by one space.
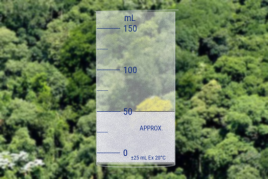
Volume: 50 mL
